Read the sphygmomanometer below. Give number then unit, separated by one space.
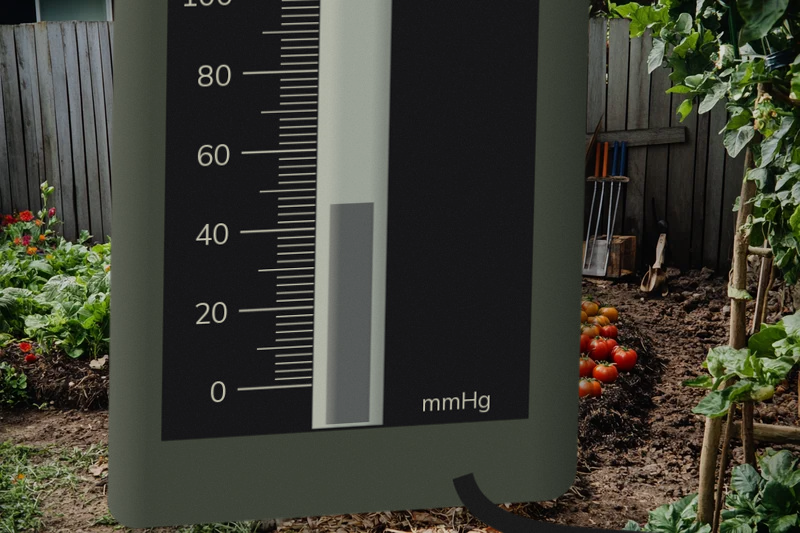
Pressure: 46 mmHg
